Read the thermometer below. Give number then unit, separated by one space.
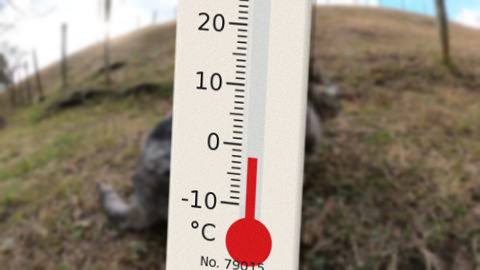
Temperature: -2 °C
